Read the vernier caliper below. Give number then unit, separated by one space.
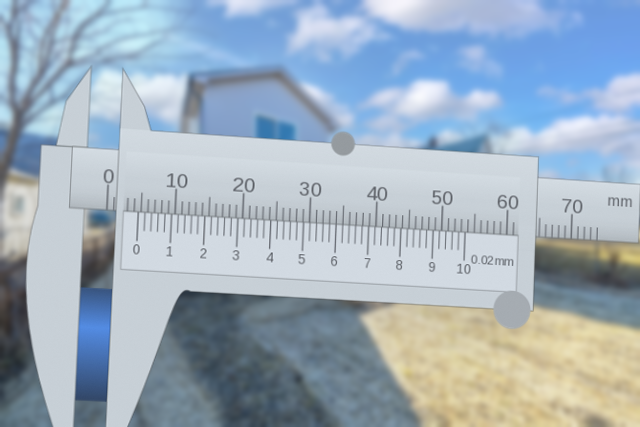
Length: 4.6 mm
